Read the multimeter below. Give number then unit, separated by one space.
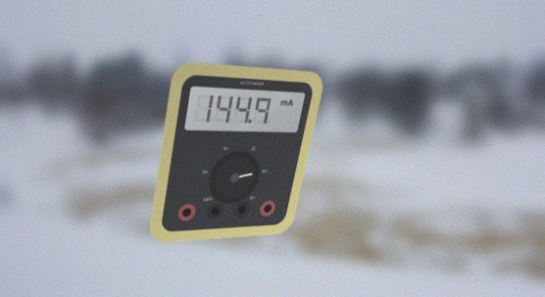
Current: 144.9 mA
